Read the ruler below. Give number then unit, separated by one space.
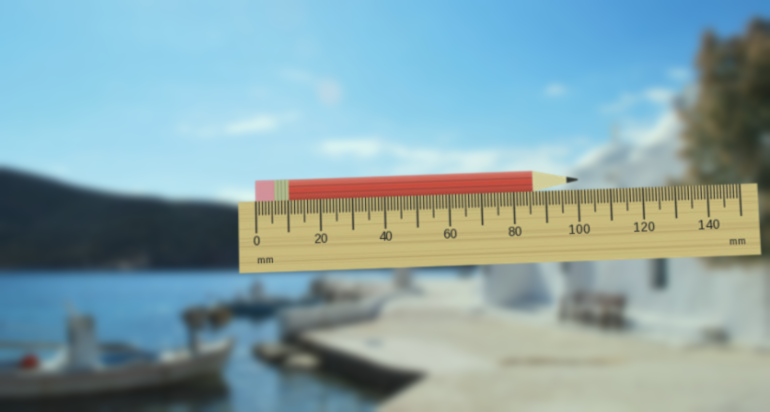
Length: 100 mm
